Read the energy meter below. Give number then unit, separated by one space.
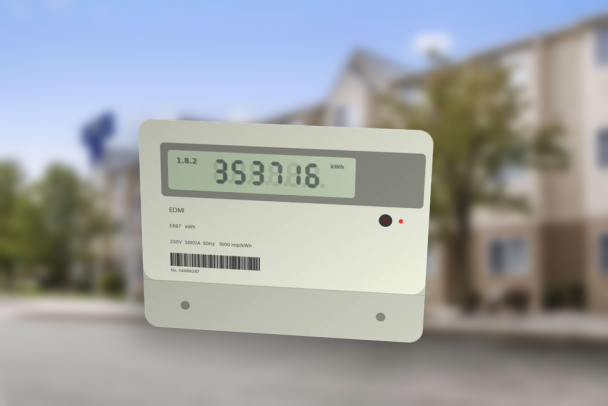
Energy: 353716 kWh
